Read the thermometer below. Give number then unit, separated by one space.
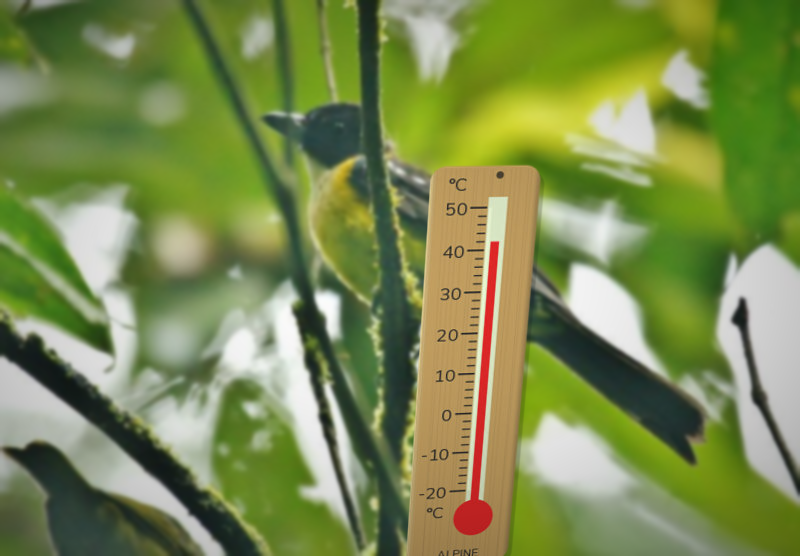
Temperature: 42 °C
